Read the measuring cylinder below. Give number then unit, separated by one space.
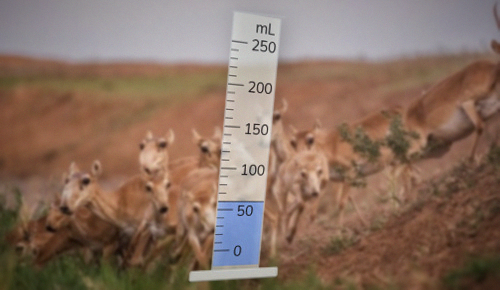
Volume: 60 mL
